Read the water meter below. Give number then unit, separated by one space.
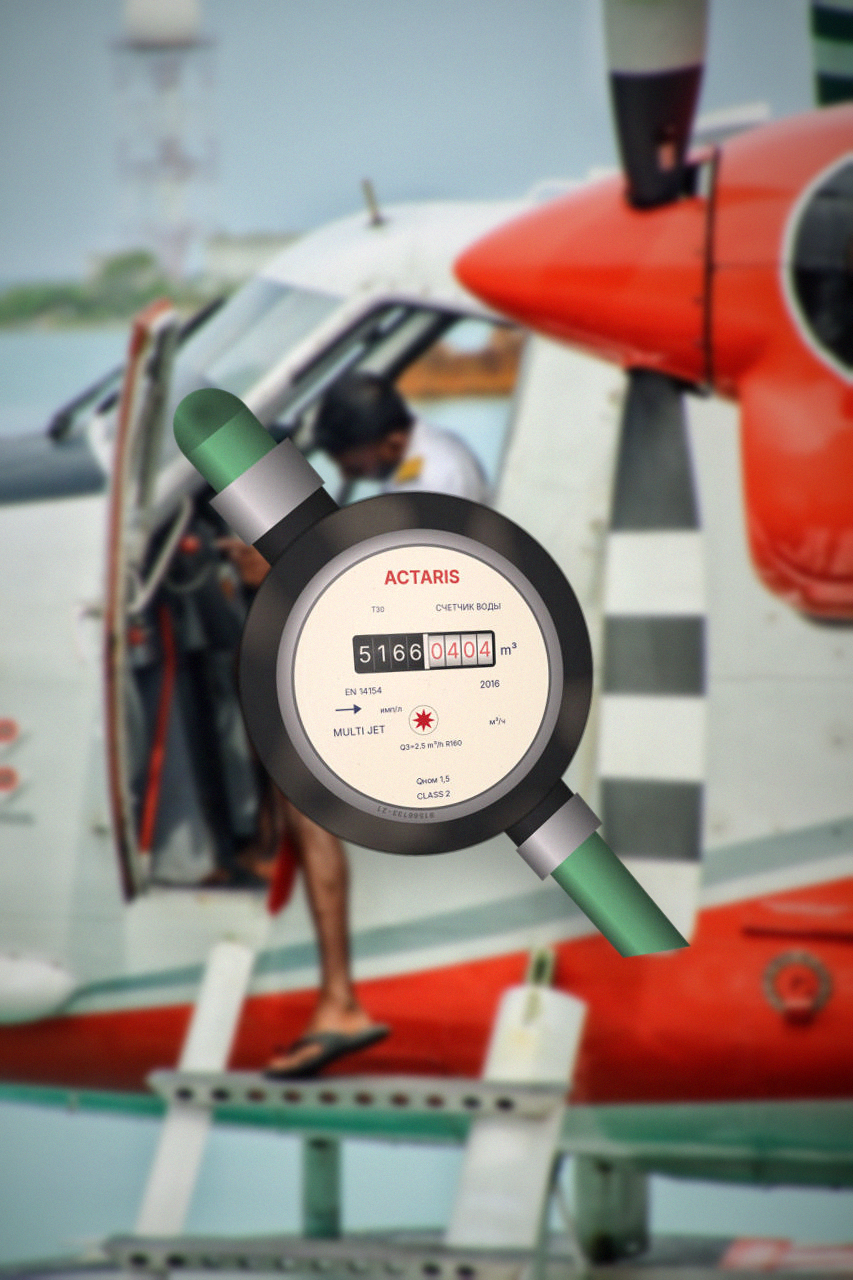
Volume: 5166.0404 m³
